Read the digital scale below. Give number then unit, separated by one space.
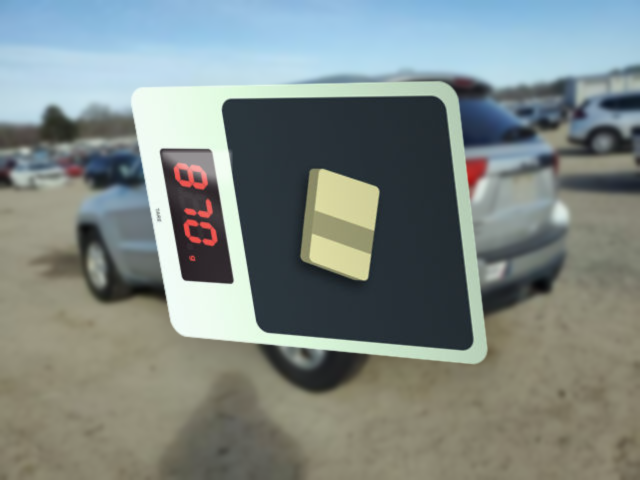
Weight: 870 g
